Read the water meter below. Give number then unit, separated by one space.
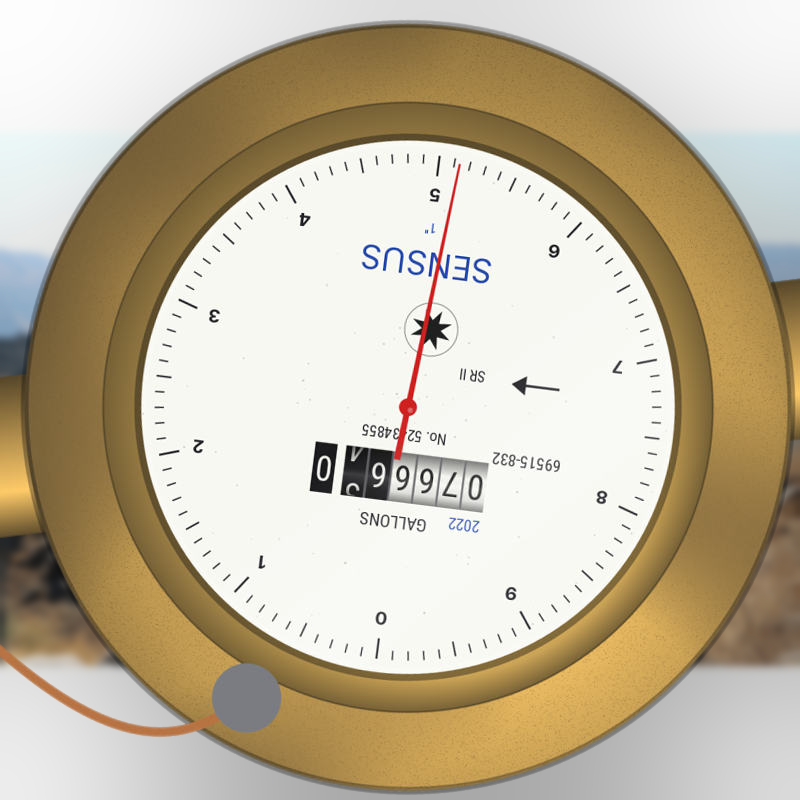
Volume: 766635.1 gal
